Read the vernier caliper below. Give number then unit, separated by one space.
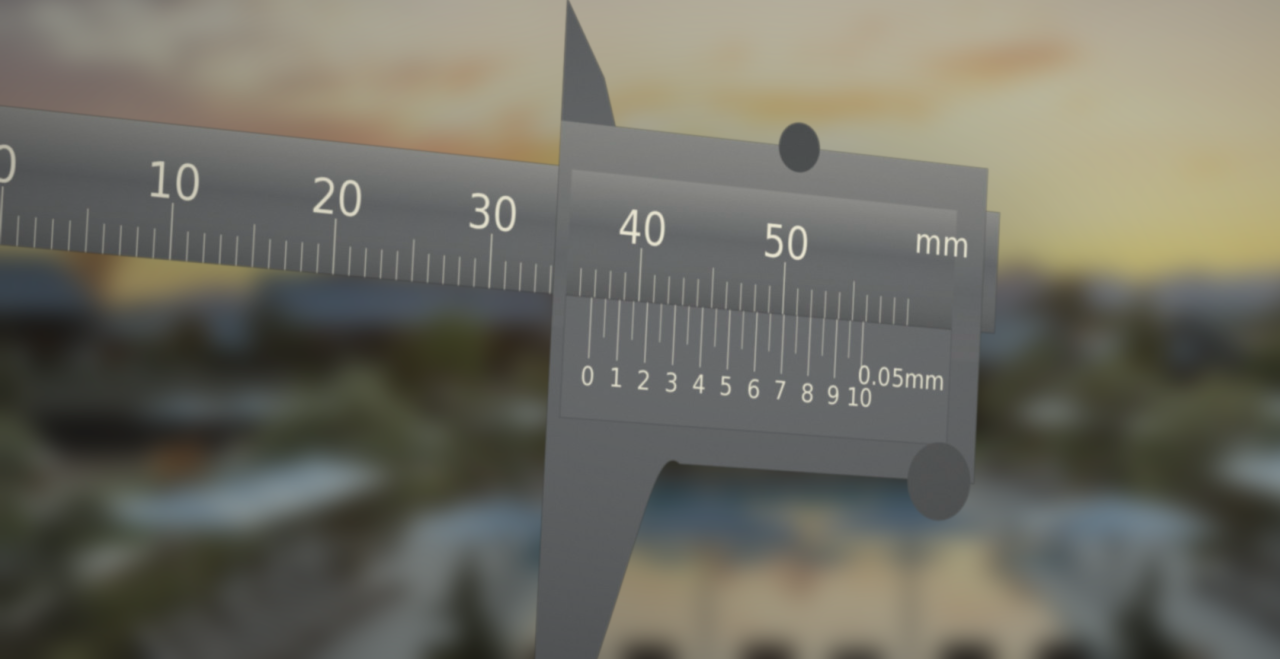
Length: 36.8 mm
